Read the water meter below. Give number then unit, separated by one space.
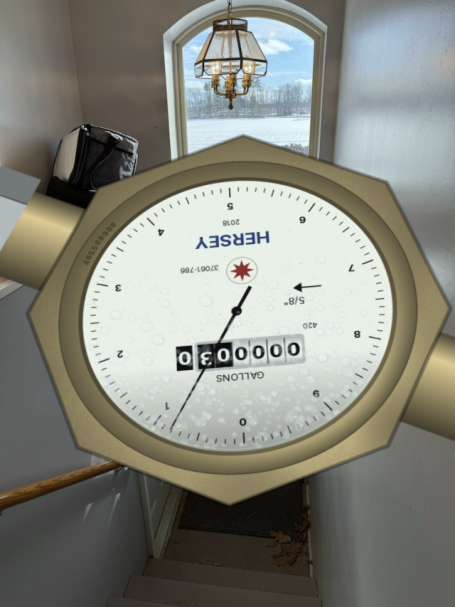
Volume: 30.8 gal
